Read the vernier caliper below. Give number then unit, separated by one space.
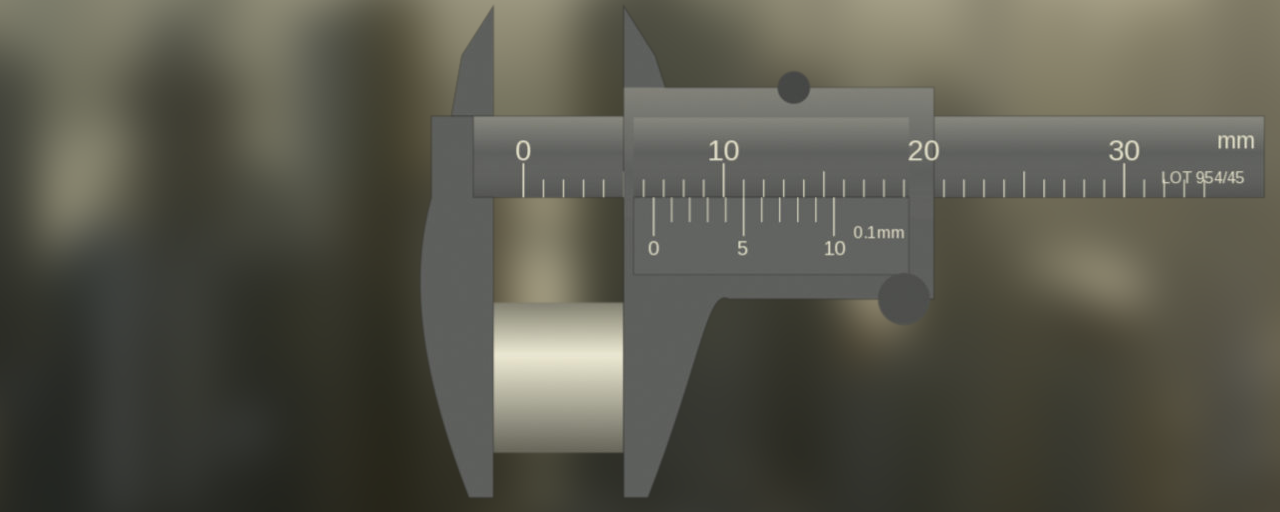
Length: 6.5 mm
